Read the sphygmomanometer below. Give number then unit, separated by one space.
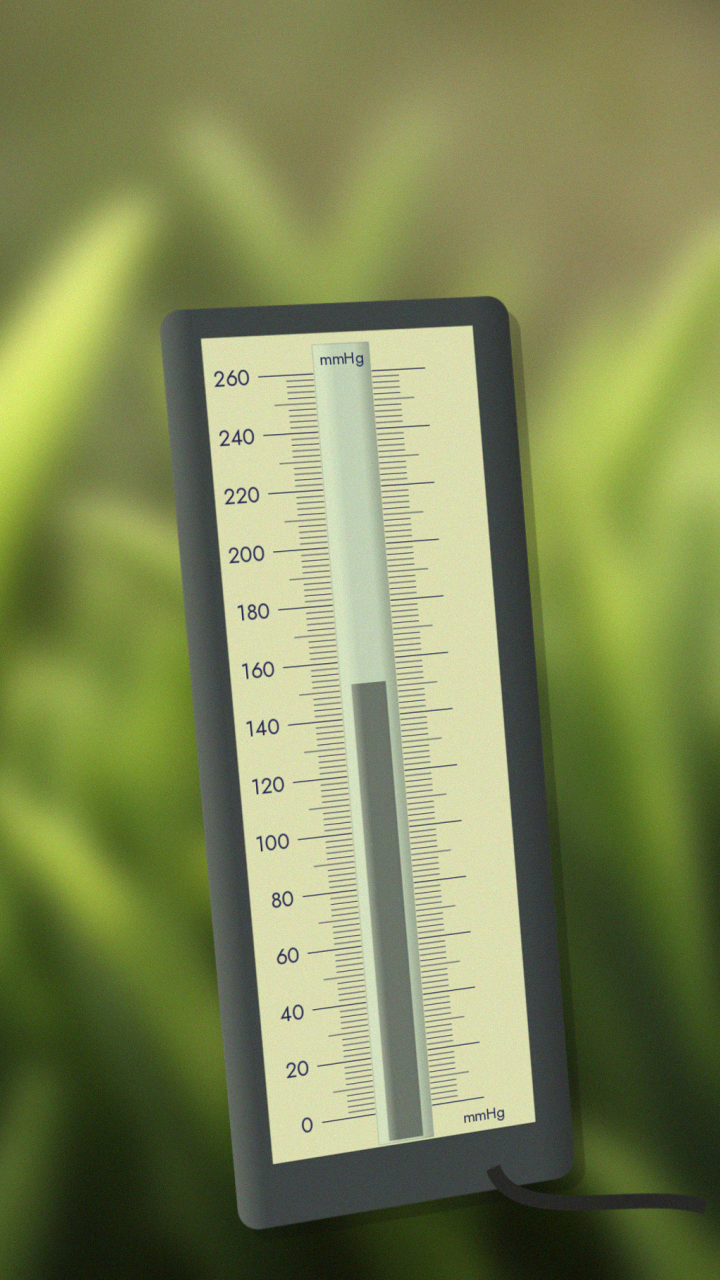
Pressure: 152 mmHg
